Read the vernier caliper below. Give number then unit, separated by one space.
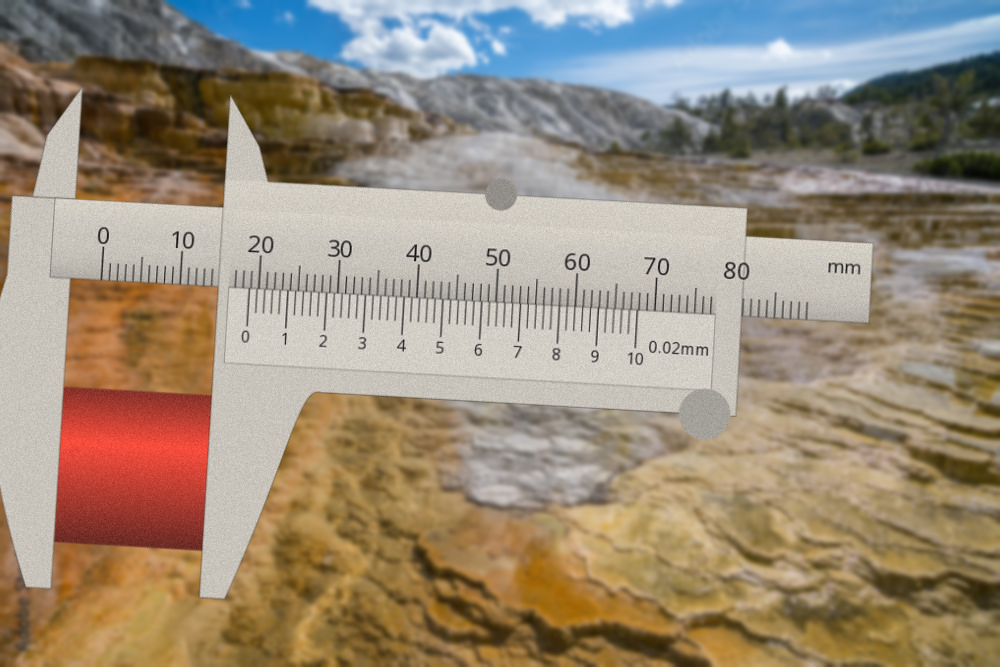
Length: 18.8 mm
